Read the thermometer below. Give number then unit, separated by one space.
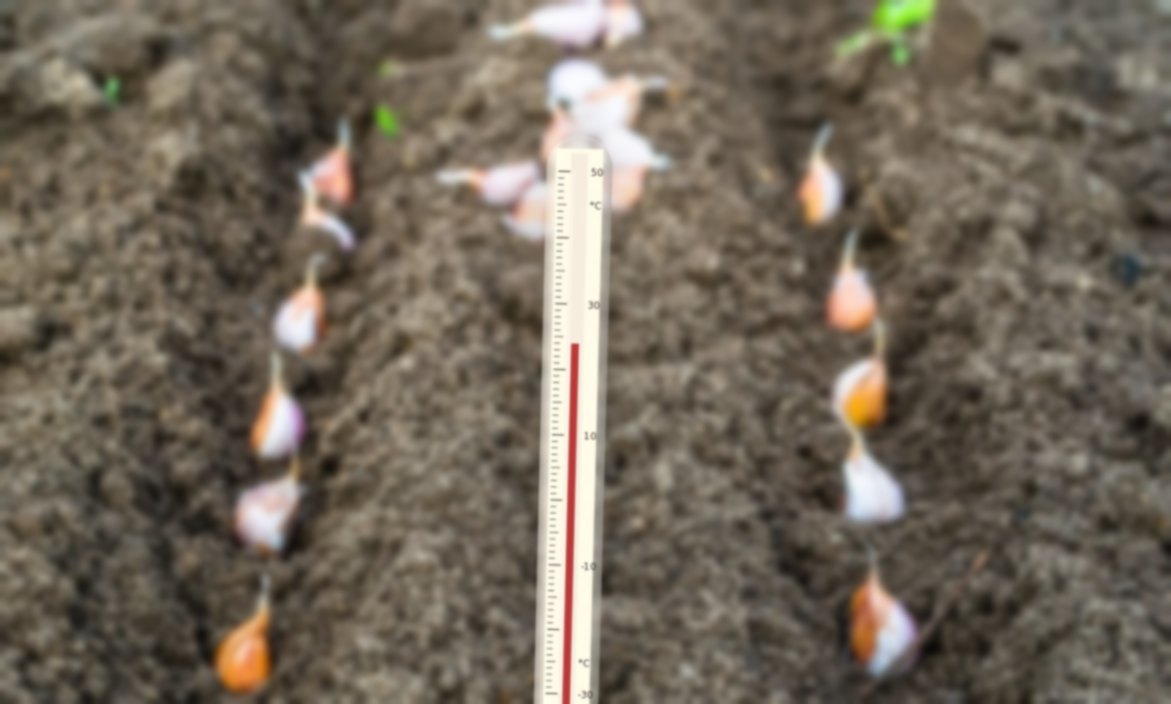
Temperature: 24 °C
